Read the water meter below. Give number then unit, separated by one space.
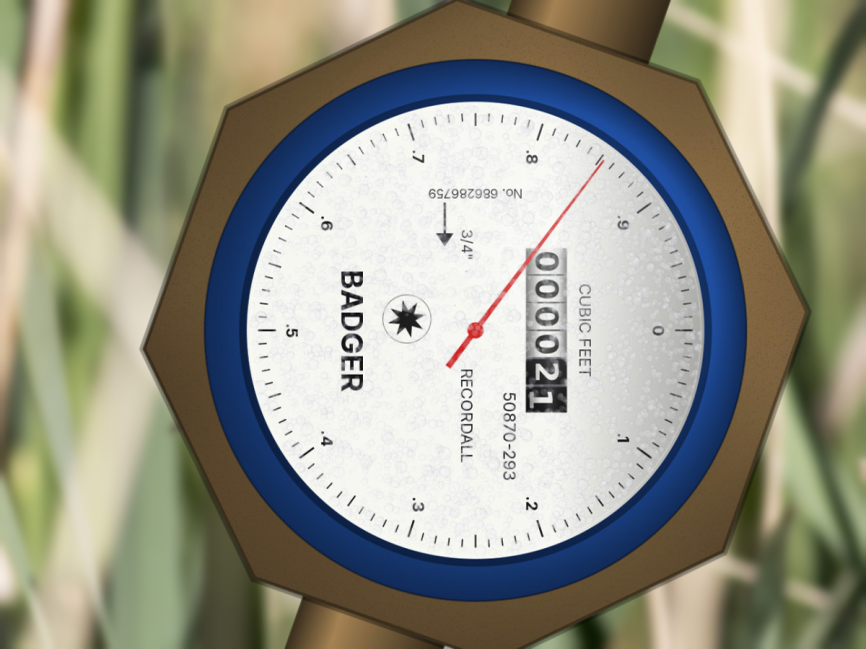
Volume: 20.85 ft³
